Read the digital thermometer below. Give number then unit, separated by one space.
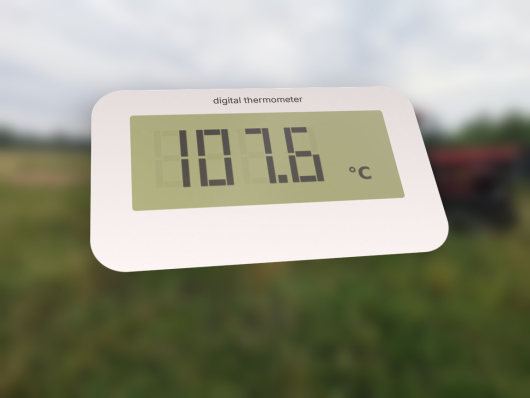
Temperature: 107.6 °C
